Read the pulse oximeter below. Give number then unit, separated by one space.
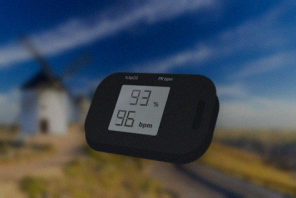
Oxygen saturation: 93 %
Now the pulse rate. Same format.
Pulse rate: 96 bpm
